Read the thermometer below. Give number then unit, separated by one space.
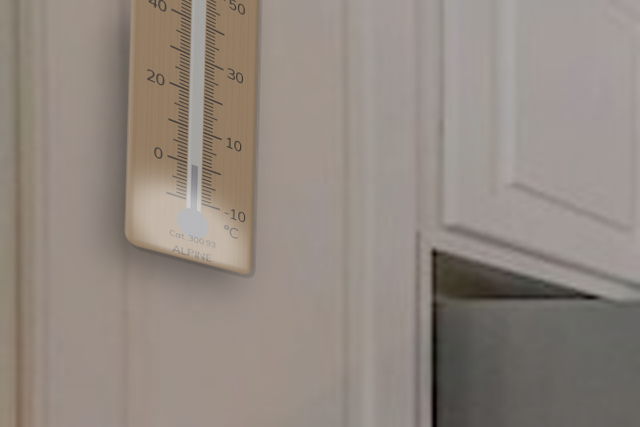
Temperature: 0 °C
